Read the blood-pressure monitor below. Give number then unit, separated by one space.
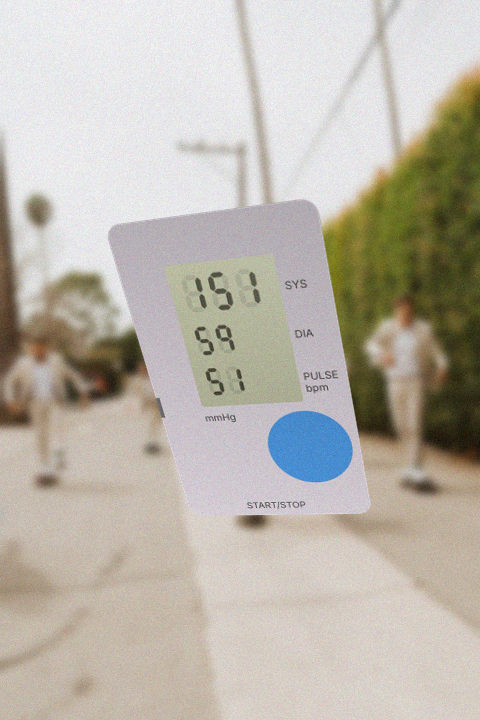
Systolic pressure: 151 mmHg
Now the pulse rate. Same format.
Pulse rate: 51 bpm
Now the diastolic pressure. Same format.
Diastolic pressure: 59 mmHg
